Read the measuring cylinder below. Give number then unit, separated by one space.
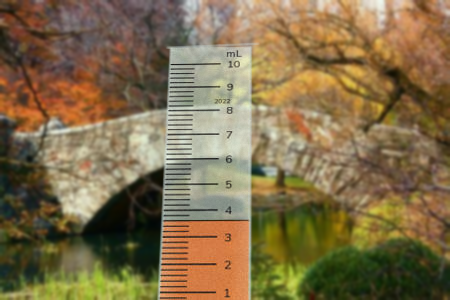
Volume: 3.6 mL
